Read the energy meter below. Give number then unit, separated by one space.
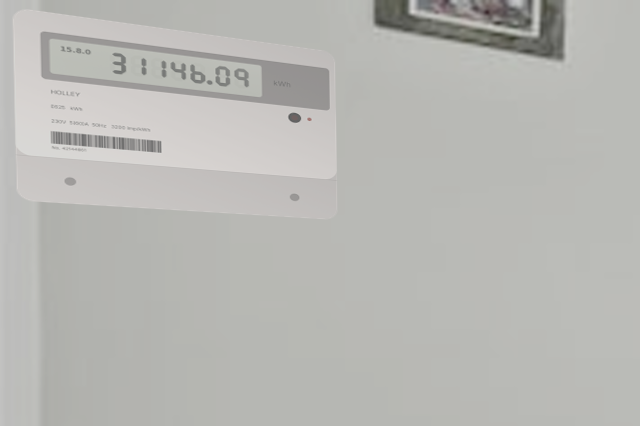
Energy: 31146.09 kWh
